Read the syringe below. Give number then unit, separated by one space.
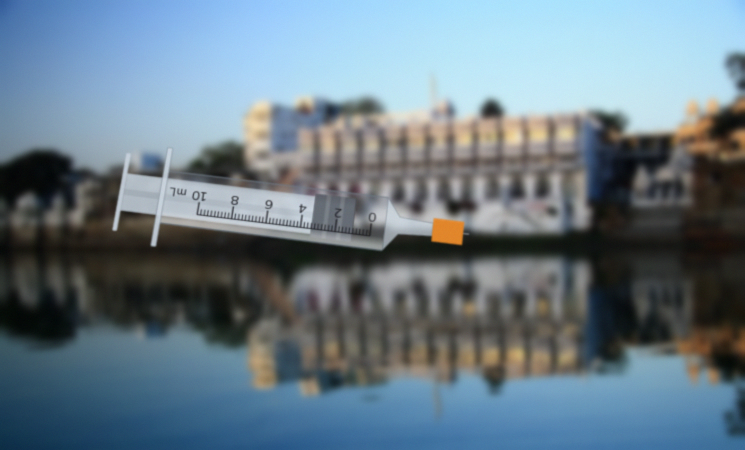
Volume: 1 mL
